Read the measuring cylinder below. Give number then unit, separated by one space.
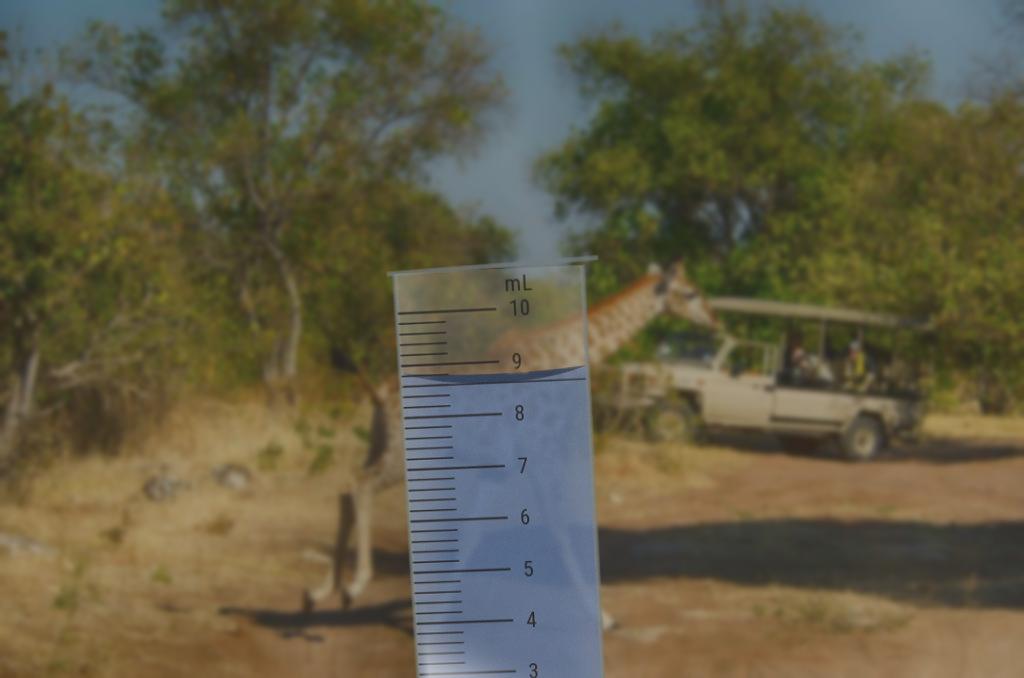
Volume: 8.6 mL
